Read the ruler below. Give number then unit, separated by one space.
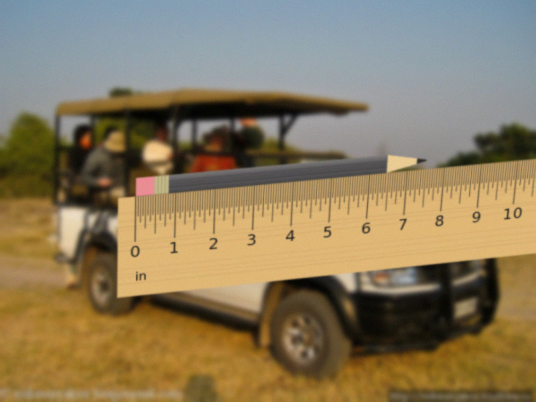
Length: 7.5 in
